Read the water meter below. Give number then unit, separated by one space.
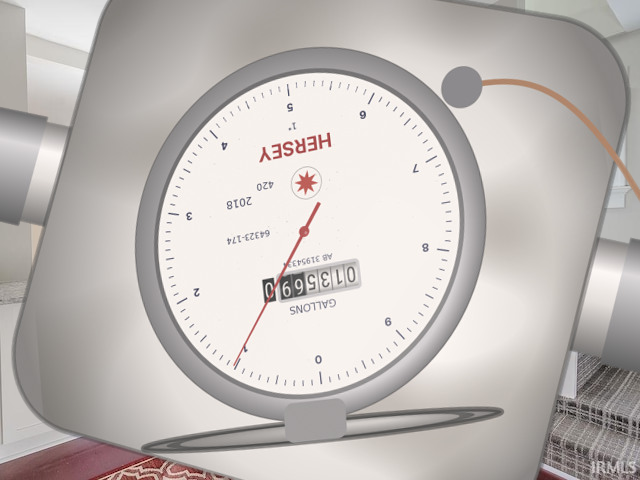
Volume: 135691.0 gal
